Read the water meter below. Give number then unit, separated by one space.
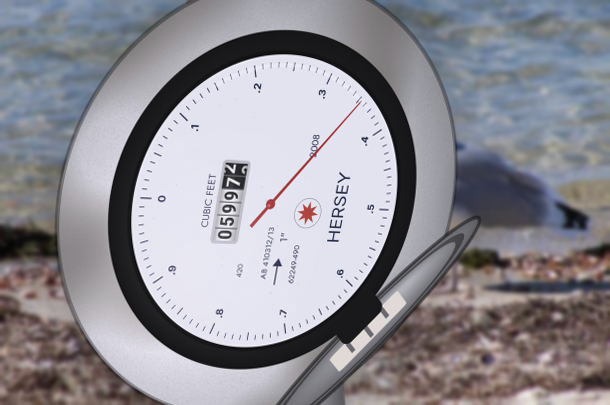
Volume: 59972.35 ft³
